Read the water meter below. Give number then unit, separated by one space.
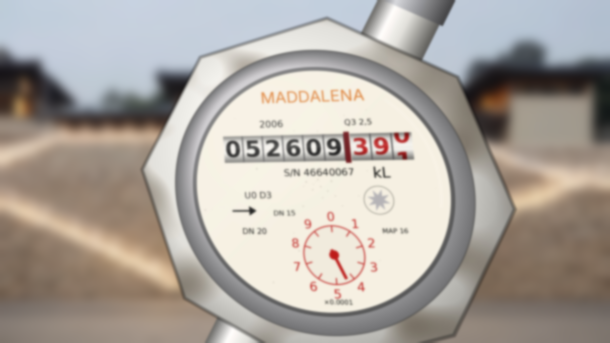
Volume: 52609.3904 kL
